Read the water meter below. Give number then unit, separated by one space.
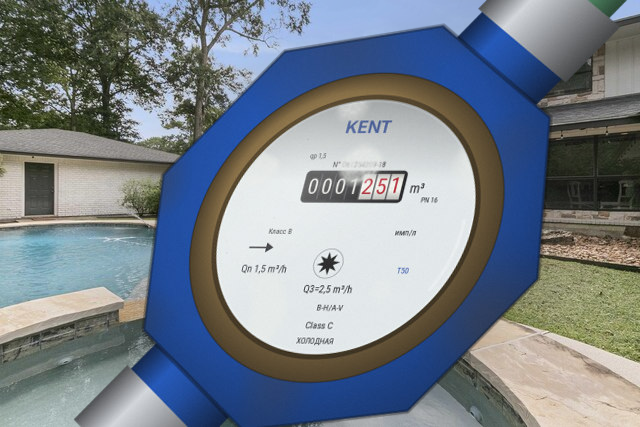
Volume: 1.251 m³
